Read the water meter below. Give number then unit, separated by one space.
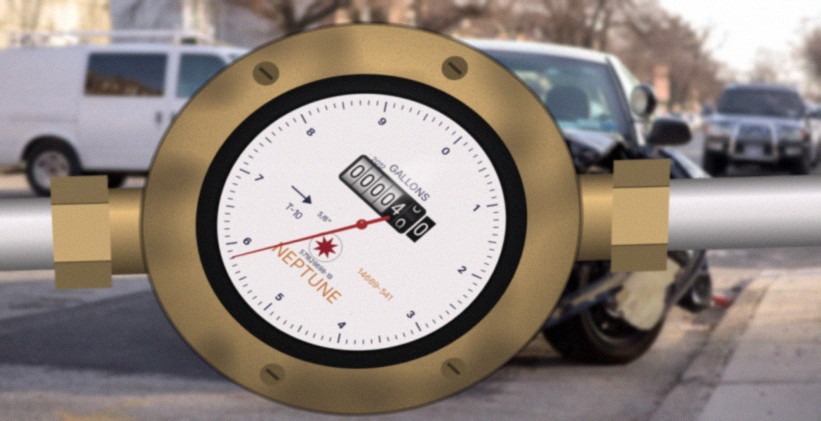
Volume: 485.8 gal
